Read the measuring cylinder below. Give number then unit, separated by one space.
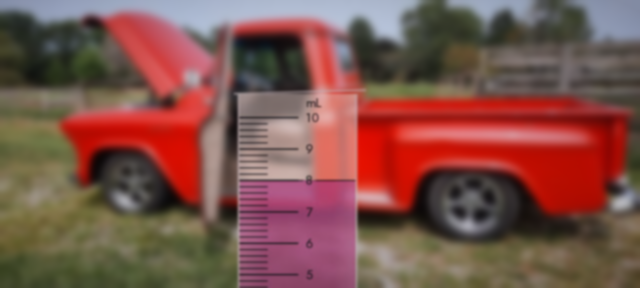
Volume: 8 mL
